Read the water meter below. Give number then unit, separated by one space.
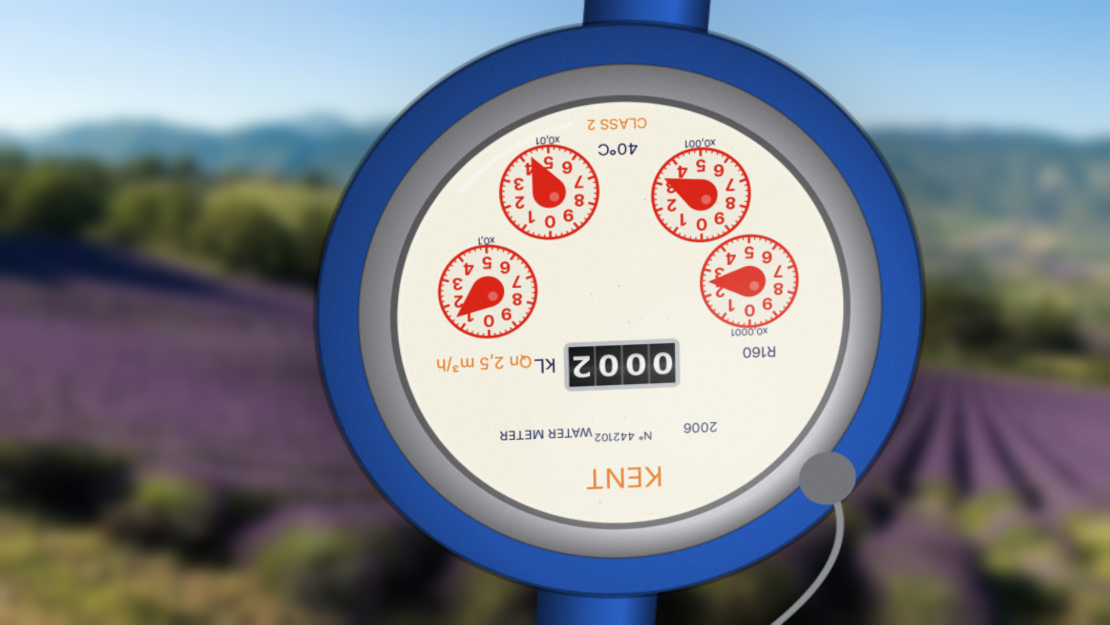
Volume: 2.1432 kL
